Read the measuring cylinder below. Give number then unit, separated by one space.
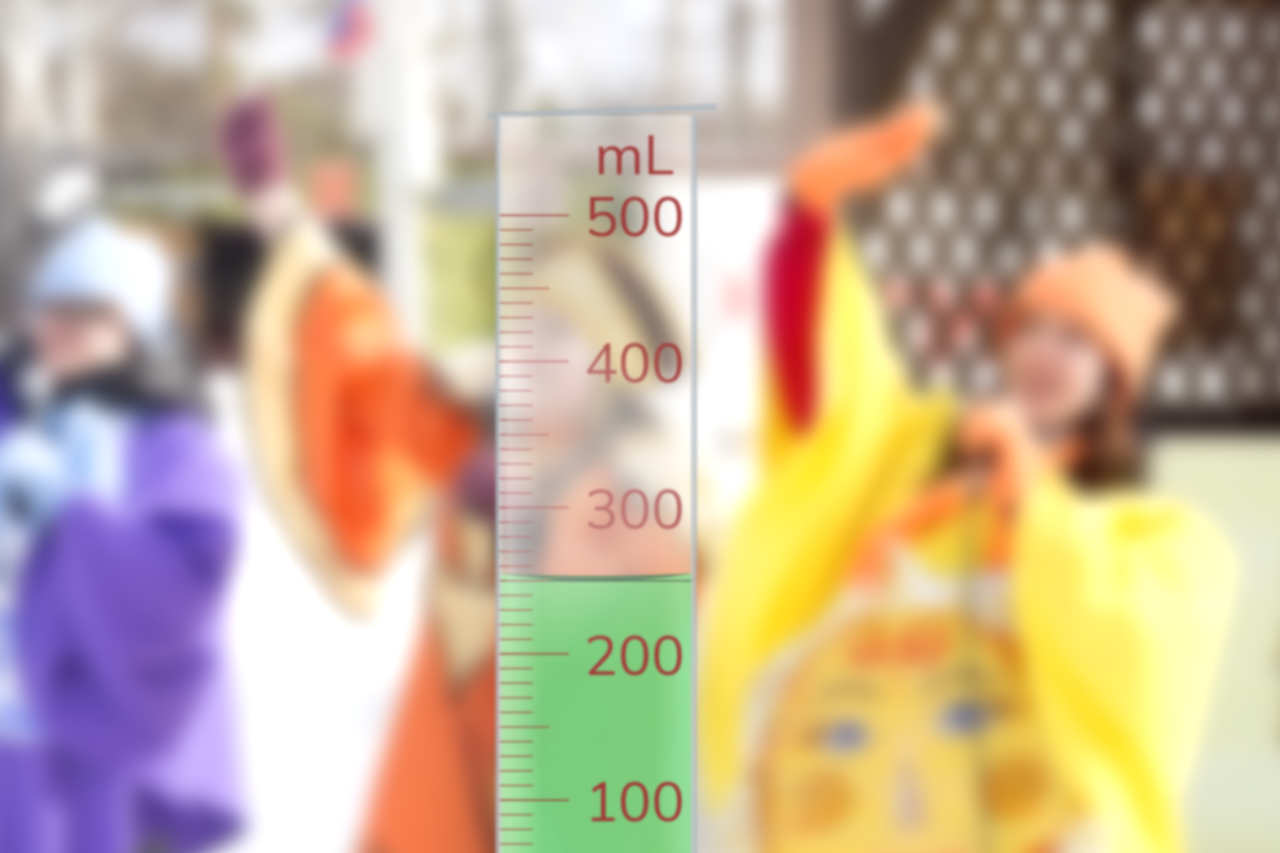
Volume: 250 mL
